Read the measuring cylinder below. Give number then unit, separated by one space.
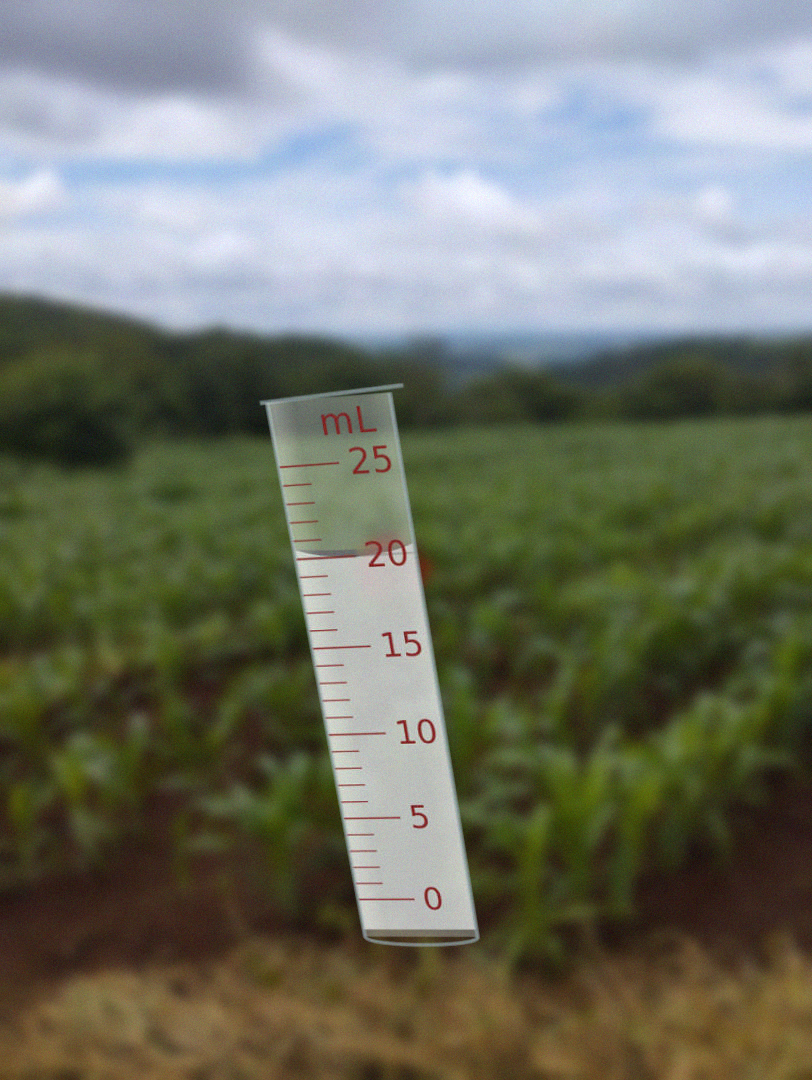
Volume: 20 mL
